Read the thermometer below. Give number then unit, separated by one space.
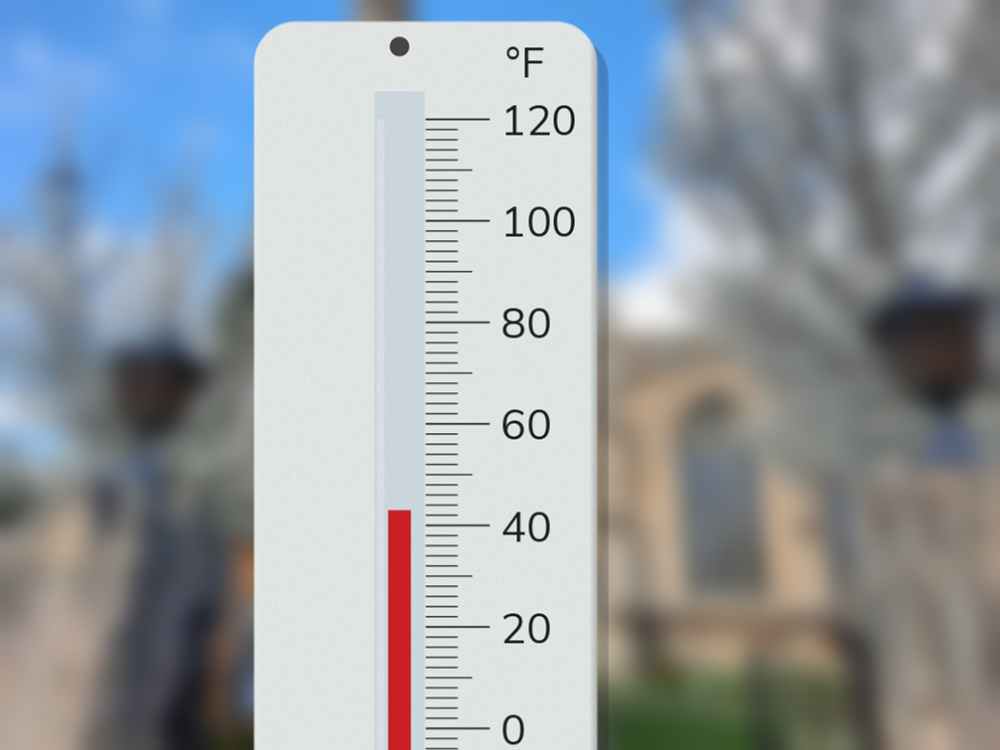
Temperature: 43 °F
